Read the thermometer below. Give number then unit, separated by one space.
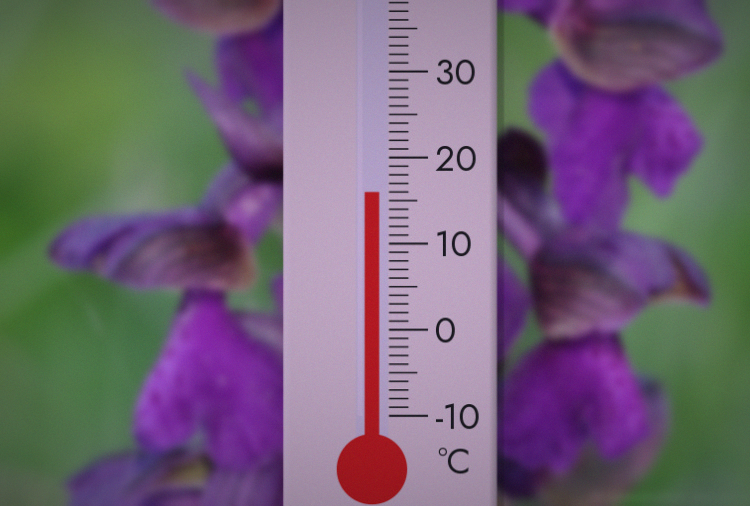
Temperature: 16 °C
